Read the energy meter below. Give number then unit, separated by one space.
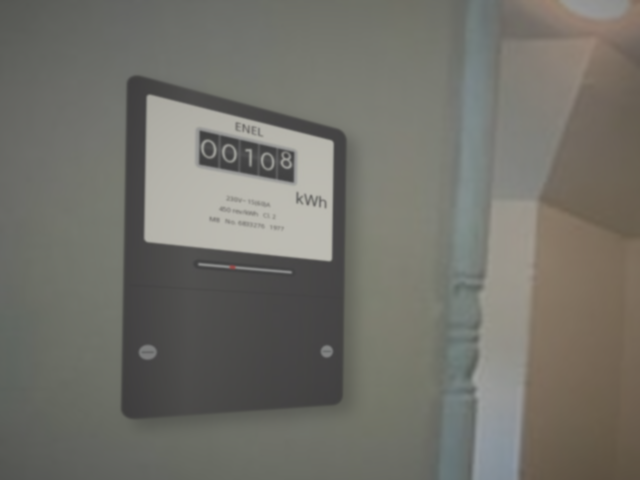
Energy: 108 kWh
